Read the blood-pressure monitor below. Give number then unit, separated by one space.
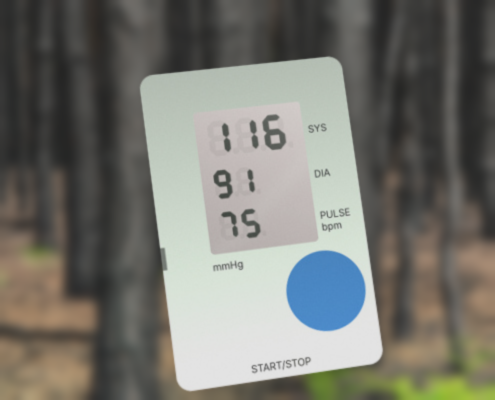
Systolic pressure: 116 mmHg
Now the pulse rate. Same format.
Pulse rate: 75 bpm
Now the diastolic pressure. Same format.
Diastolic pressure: 91 mmHg
